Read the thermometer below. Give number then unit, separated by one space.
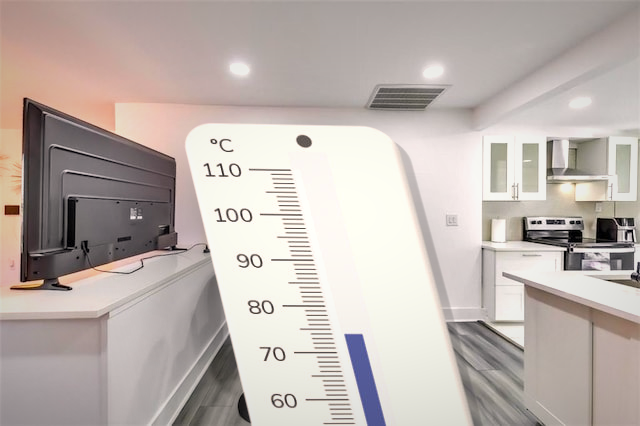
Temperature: 74 °C
